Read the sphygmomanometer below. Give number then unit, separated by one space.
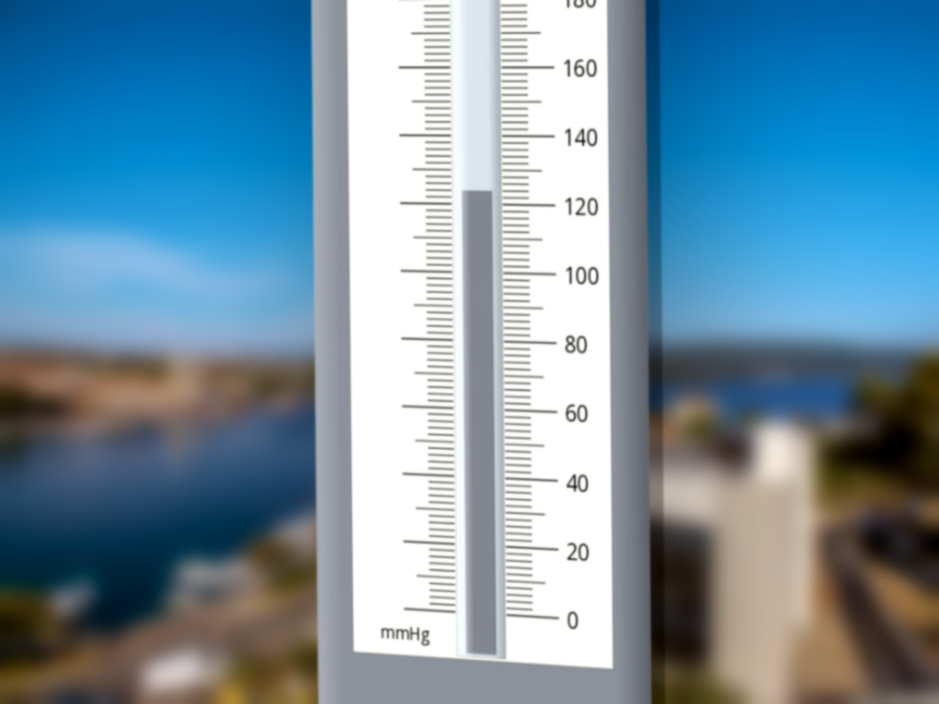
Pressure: 124 mmHg
